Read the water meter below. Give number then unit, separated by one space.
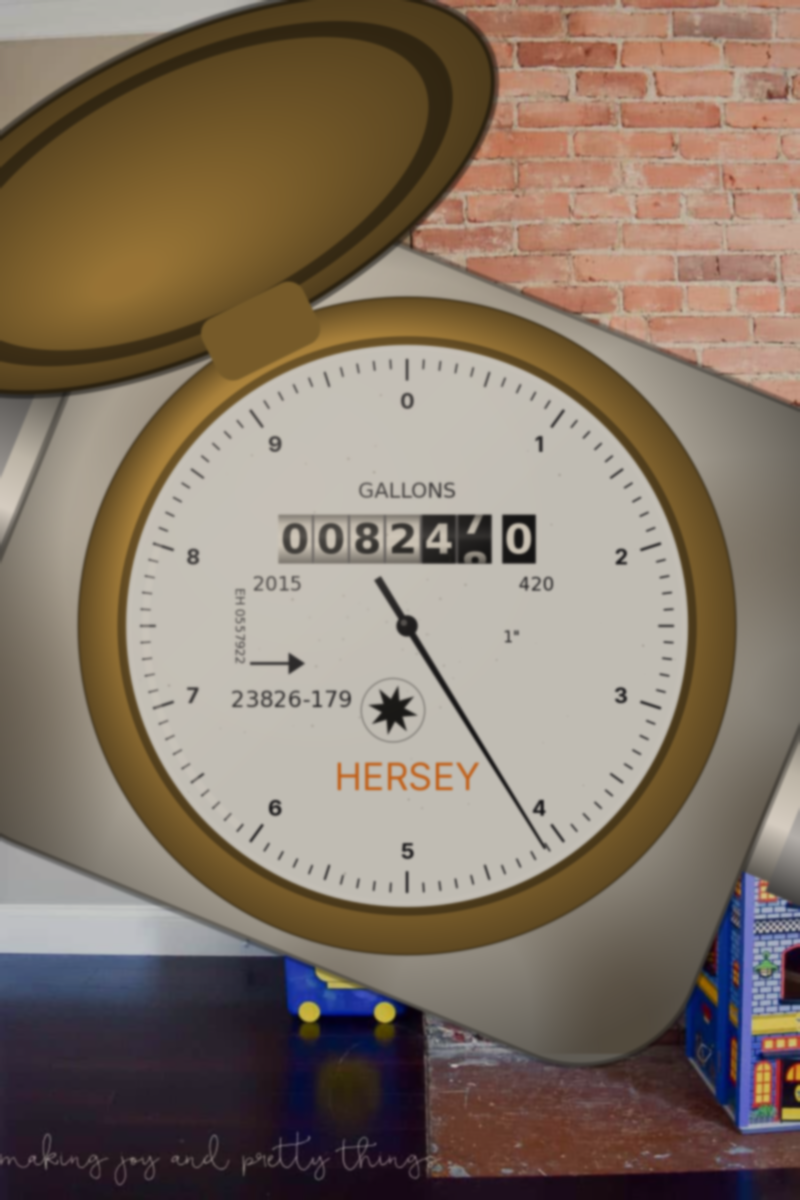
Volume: 82474.1 gal
